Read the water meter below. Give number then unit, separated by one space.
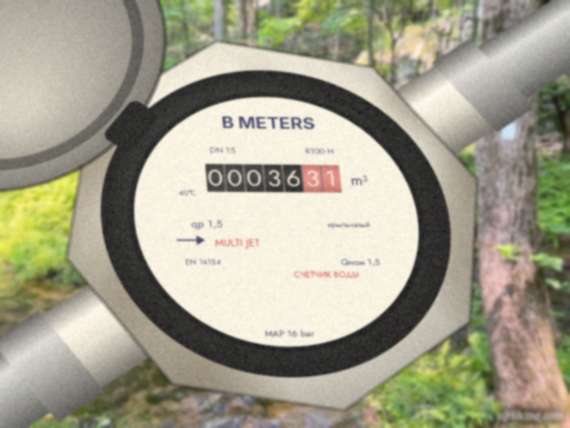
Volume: 36.31 m³
